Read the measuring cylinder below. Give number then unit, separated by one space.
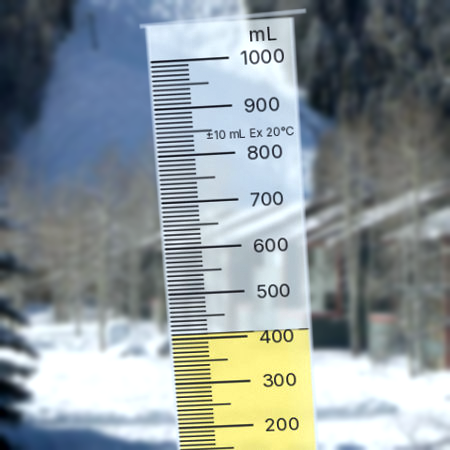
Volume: 410 mL
